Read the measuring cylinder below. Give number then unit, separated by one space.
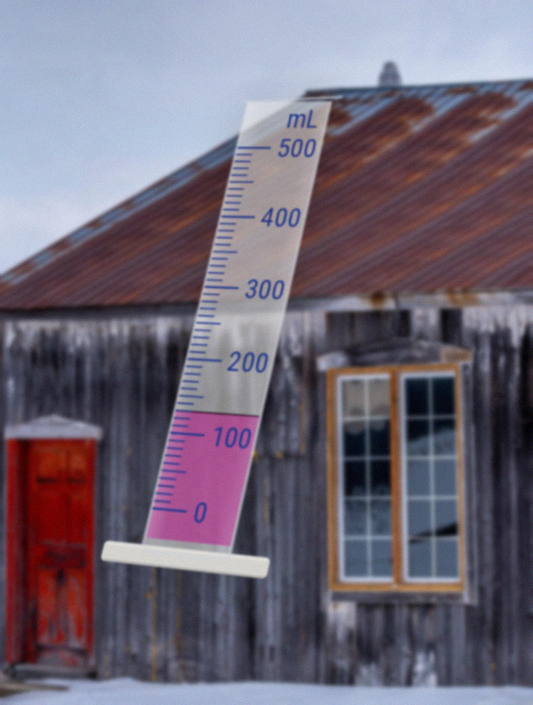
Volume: 130 mL
